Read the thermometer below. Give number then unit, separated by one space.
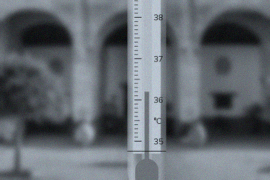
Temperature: 36.2 °C
